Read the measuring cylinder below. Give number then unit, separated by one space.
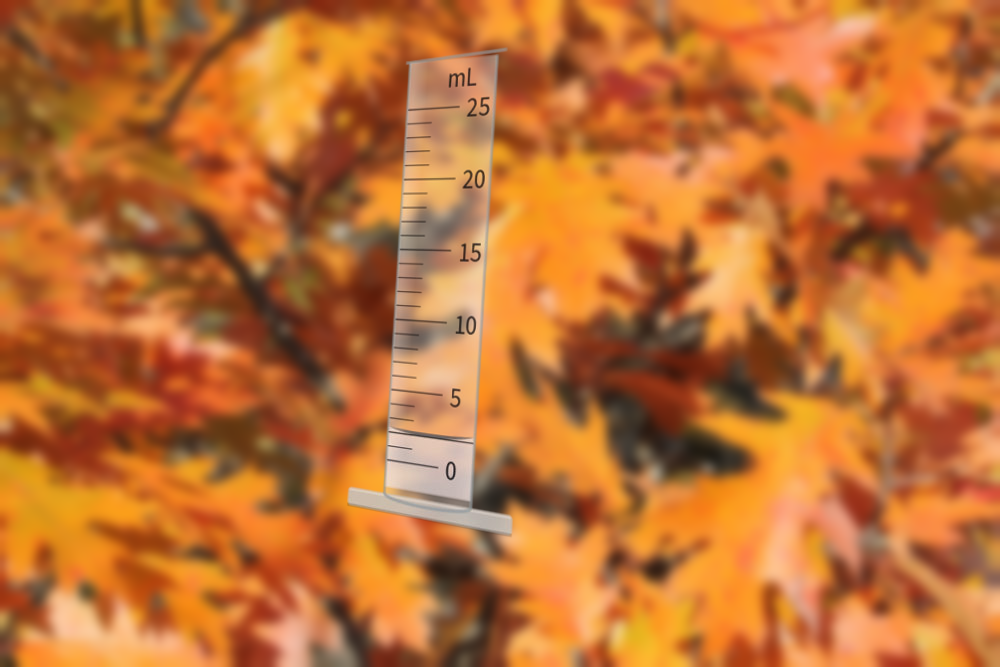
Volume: 2 mL
